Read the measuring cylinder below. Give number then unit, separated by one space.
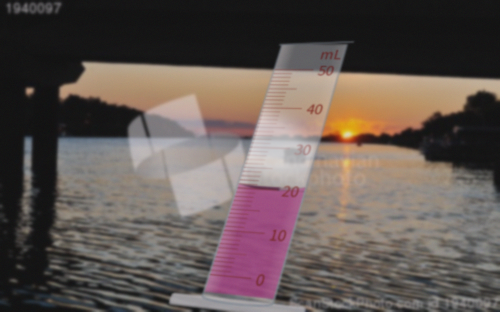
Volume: 20 mL
